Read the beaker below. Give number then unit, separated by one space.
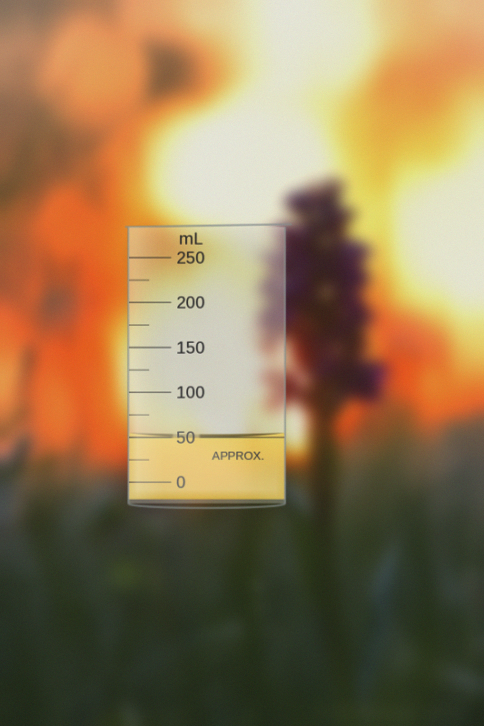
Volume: 50 mL
